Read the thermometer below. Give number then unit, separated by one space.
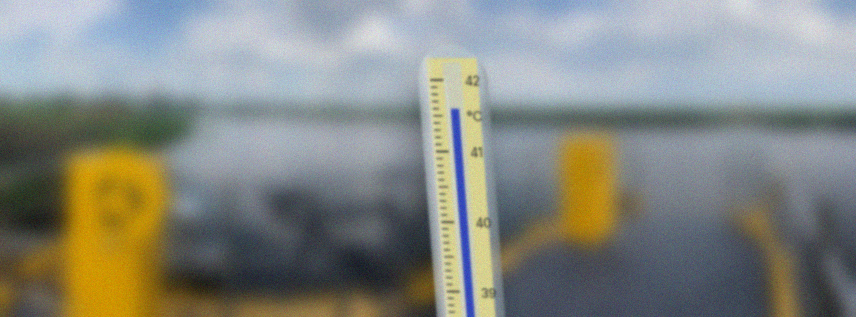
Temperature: 41.6 °C
